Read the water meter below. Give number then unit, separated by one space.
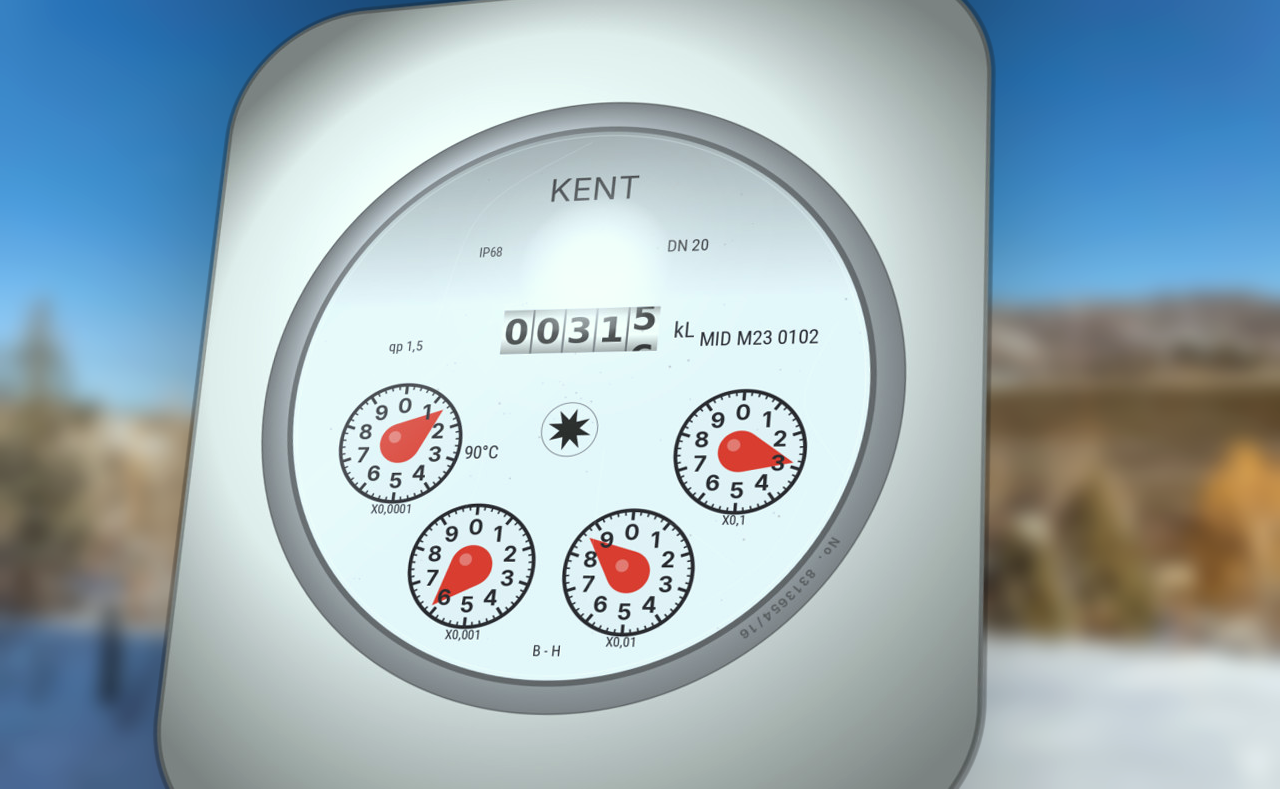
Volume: 315.2861 kL
